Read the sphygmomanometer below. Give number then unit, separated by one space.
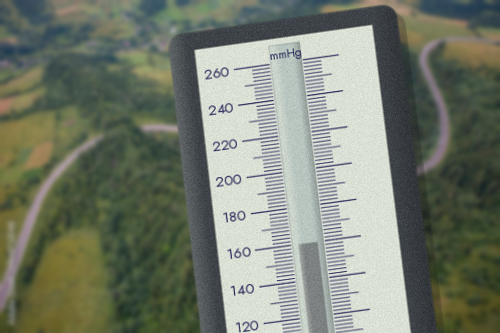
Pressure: 160 mmHg
